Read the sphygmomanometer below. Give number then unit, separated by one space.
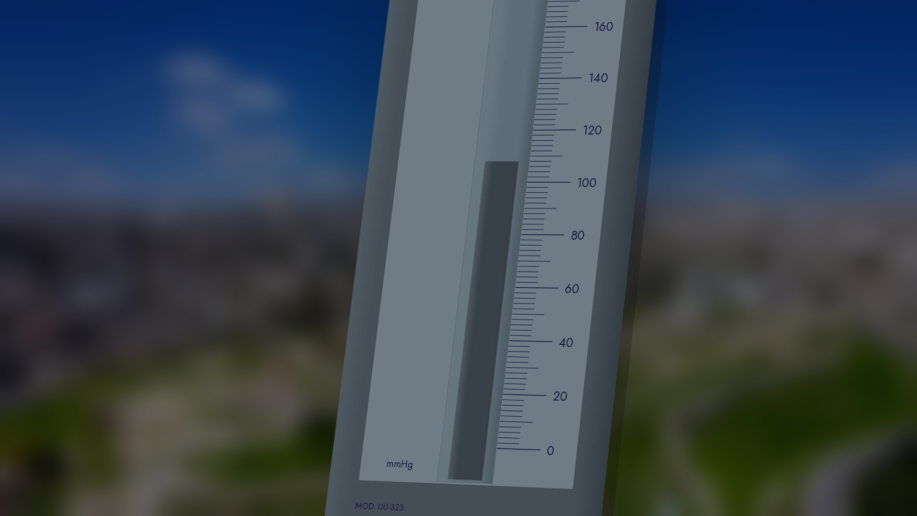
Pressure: 108 mmHg
